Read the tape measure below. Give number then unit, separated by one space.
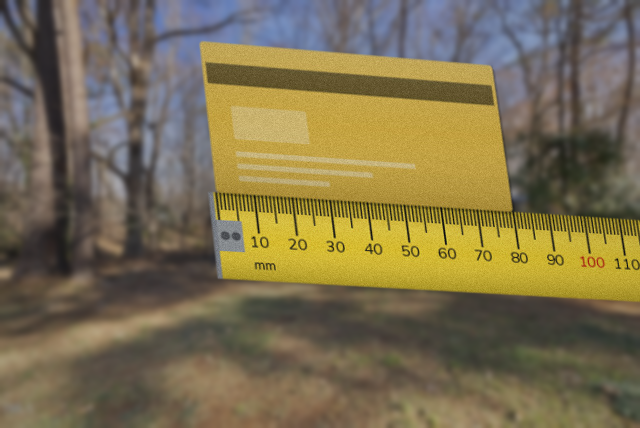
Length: 80 mm
